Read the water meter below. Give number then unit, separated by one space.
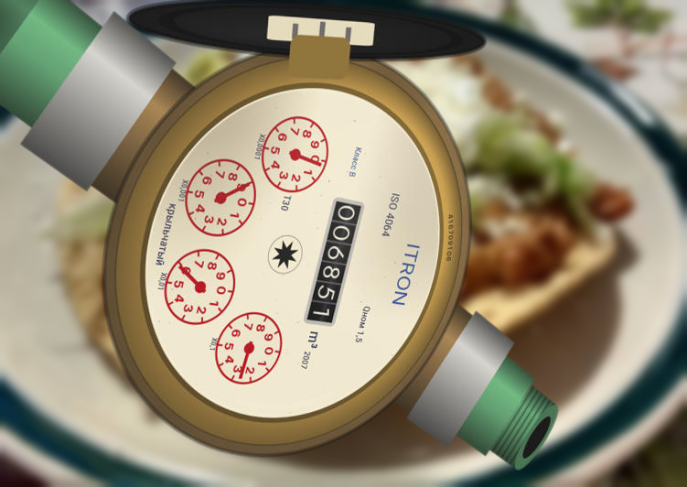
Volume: 6851.2590 m³
